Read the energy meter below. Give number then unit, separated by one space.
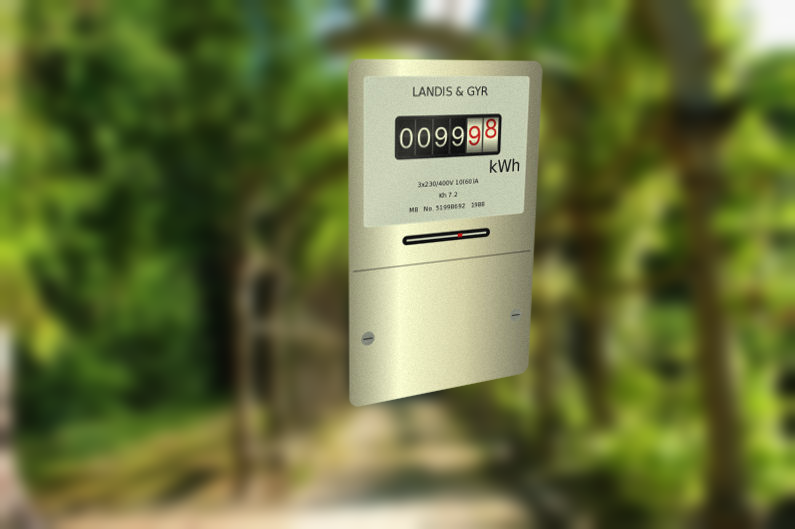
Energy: 99.98 kWh
